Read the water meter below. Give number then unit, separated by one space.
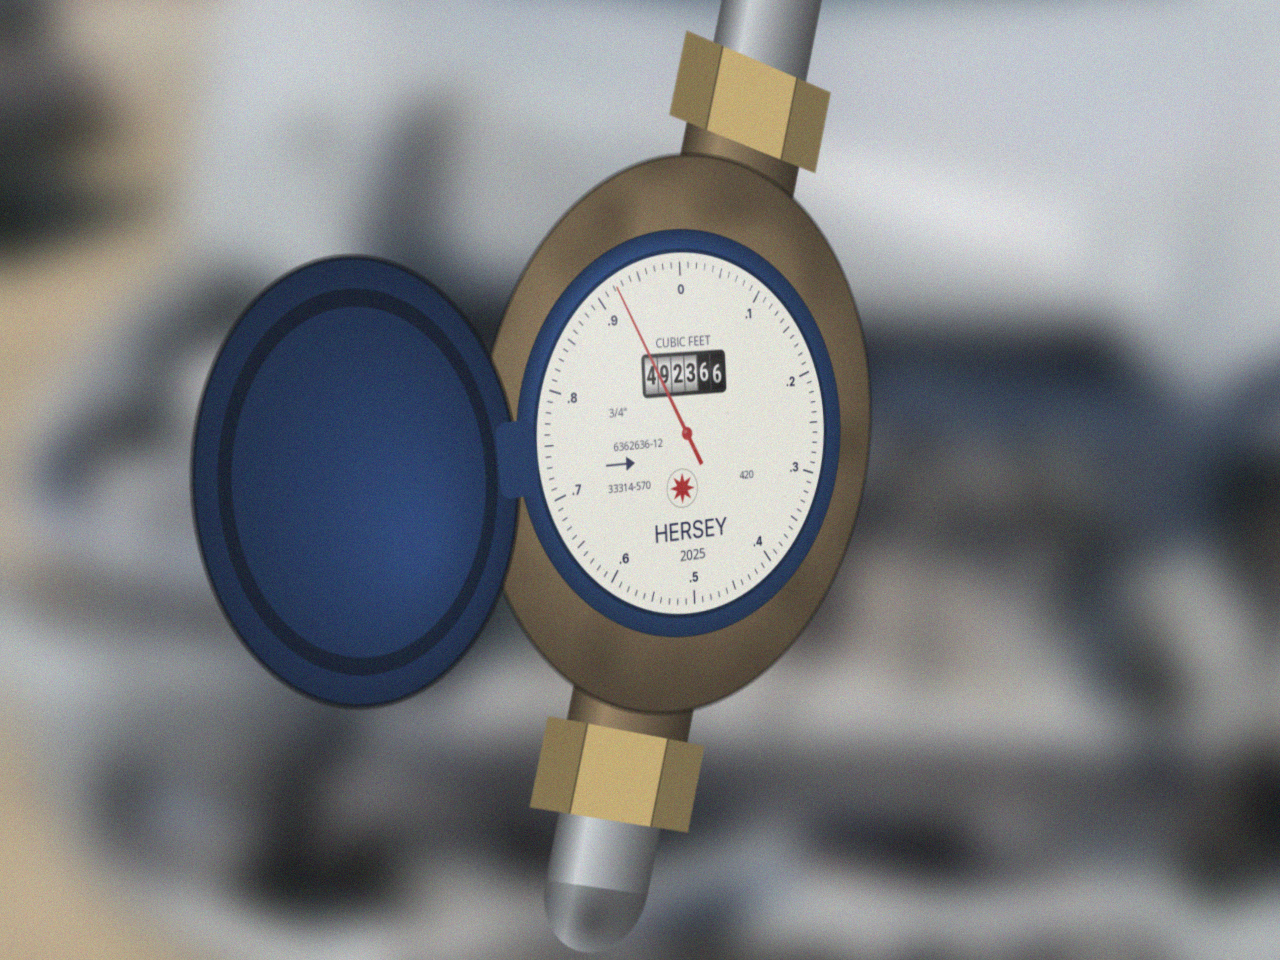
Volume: 492365.92 ft³
